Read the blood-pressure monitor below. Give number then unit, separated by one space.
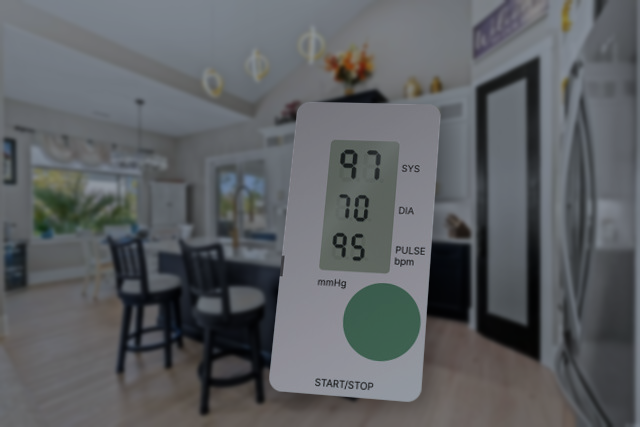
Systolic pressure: 97 mmHg
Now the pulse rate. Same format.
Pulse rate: 95 bpm
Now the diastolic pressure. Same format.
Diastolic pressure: 70 mmHg
